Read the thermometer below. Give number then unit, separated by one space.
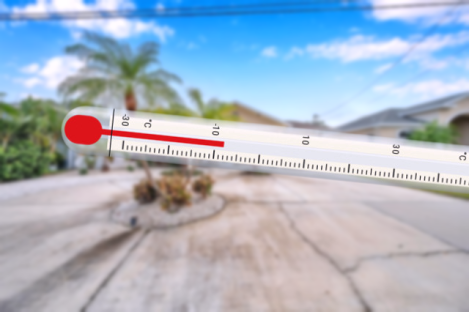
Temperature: -8 °C
